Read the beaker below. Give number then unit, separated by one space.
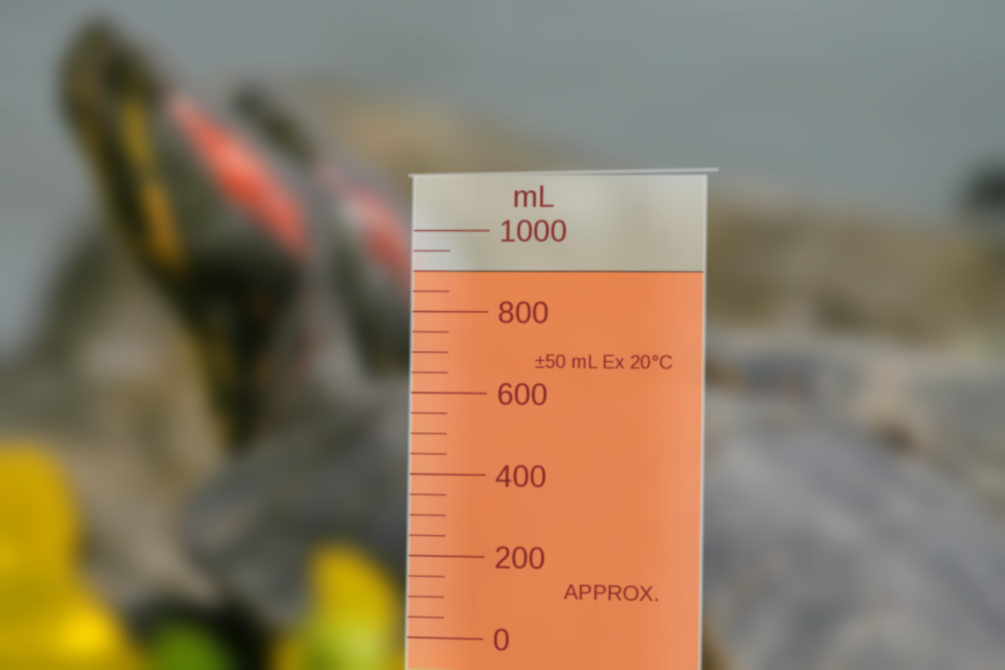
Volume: 900 mL
